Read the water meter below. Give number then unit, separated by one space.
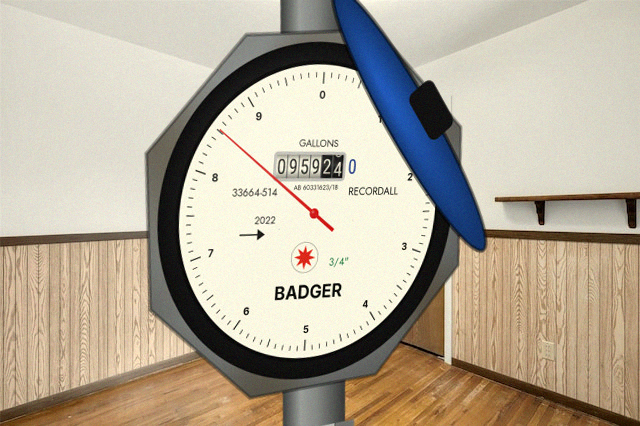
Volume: 959238.5 gal
